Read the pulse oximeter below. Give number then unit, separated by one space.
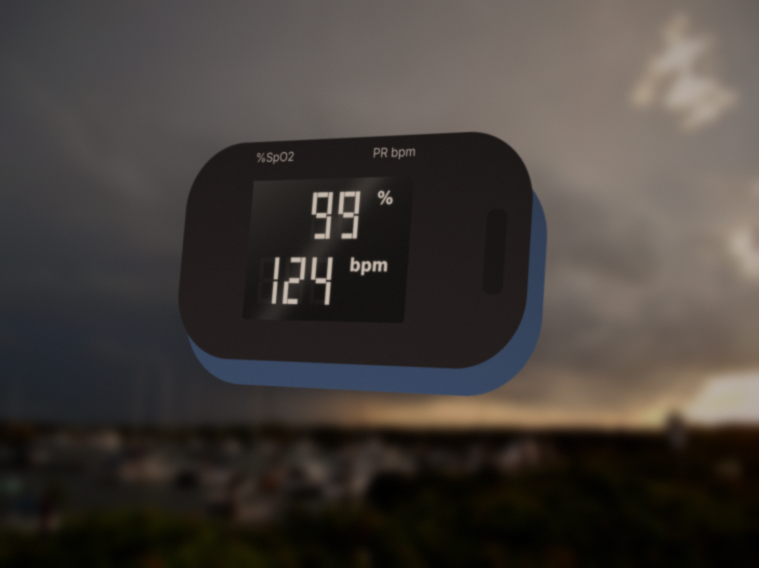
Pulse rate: 124 bpm
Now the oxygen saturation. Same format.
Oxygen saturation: 99 %
